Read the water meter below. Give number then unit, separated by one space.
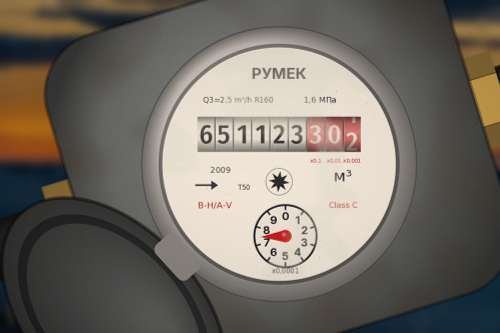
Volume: 651123.3017 m³
